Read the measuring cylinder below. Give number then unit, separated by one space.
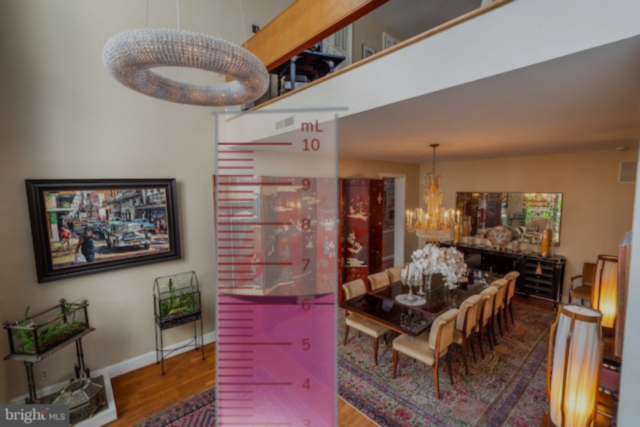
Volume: 6 mL
